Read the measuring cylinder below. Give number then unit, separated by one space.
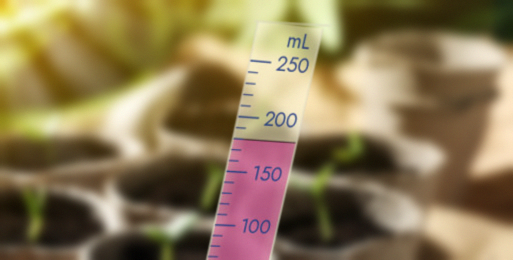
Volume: 180 mL
